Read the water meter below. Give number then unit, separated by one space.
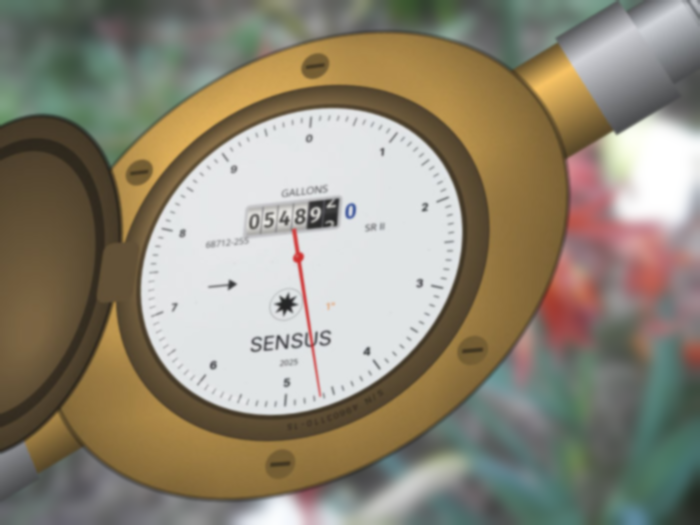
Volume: 548924.6 gal
